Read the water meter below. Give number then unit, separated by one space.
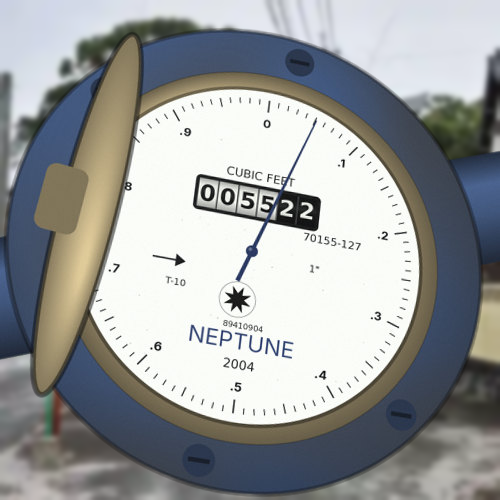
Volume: 5522.05 ft³
